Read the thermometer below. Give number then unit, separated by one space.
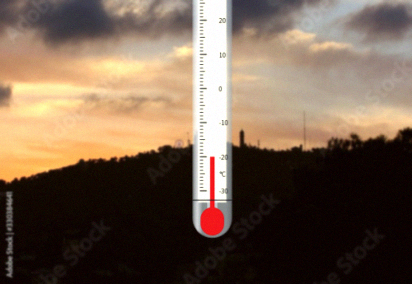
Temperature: -20 °C
